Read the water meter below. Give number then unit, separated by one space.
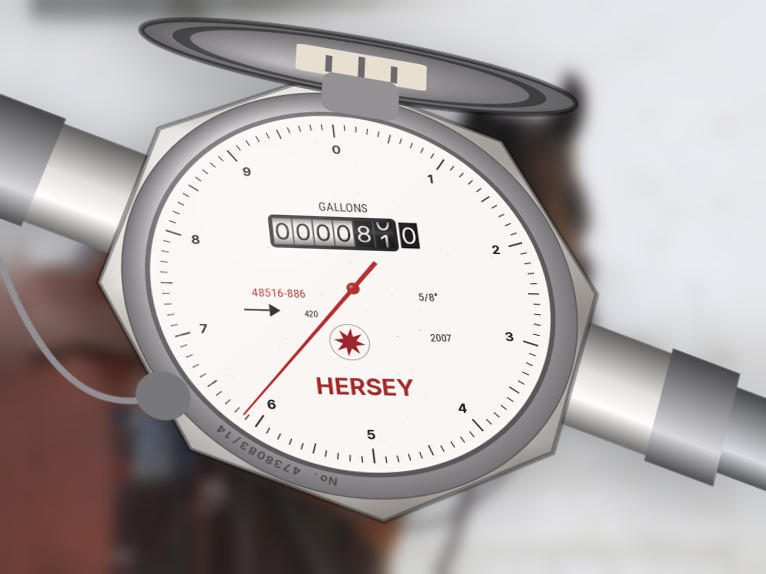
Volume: 806.1 gal
